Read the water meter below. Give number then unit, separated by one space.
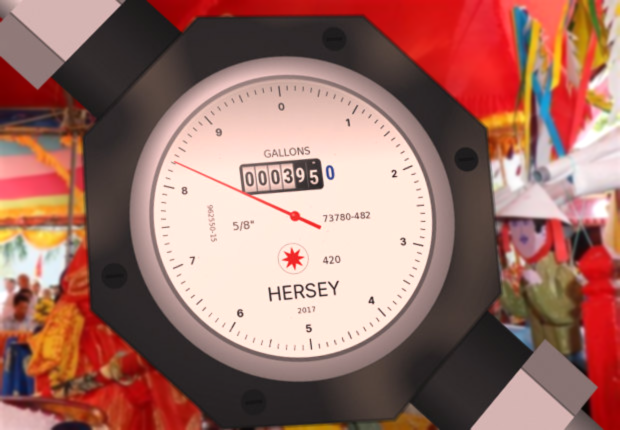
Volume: 3948.3 gal
